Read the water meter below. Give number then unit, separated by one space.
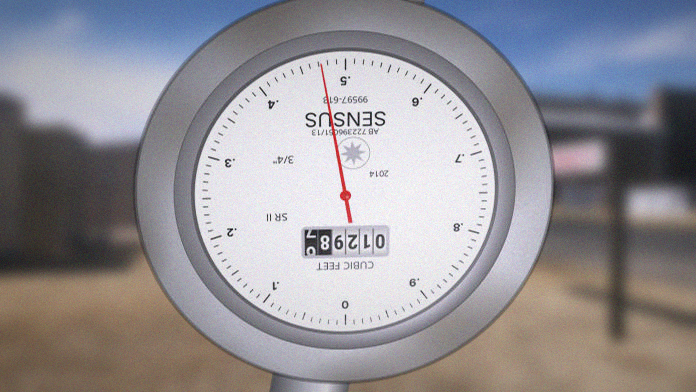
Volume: 12986.47 ft³
